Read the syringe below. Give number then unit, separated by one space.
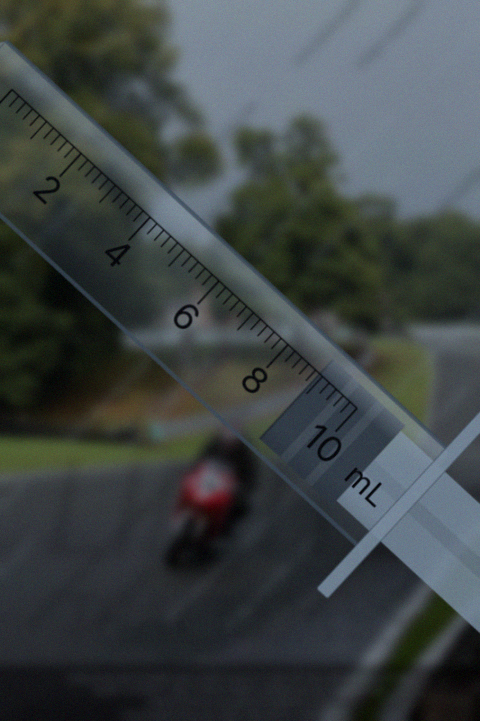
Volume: 8.9 mL
